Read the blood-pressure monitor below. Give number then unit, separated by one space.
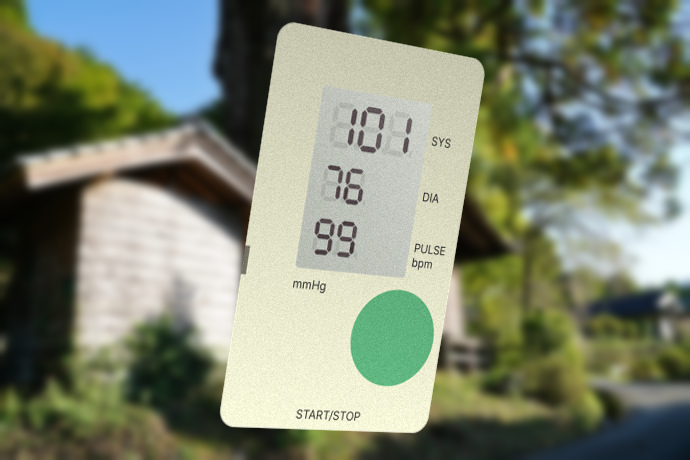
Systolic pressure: 101 mmHg
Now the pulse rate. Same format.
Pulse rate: 99 bpm
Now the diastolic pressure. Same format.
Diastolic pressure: 76 mmHg
